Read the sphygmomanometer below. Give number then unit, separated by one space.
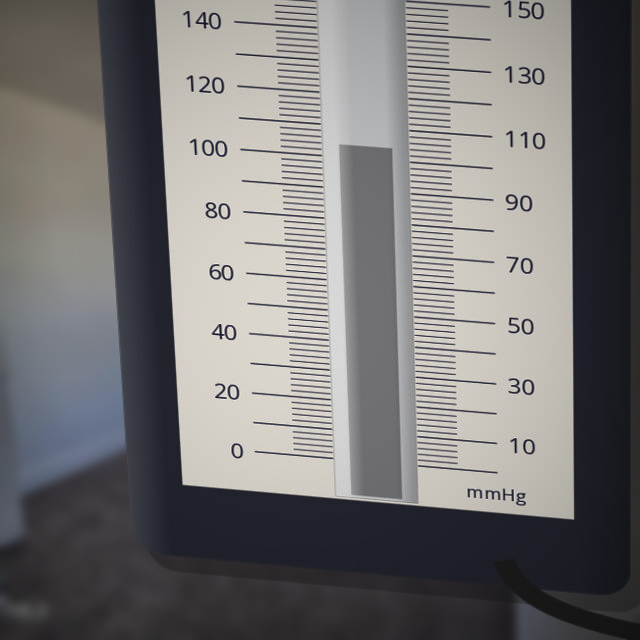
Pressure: 104 mmHg
